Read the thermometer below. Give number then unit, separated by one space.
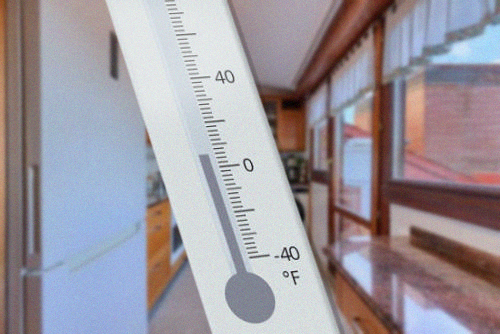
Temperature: 6 °F
